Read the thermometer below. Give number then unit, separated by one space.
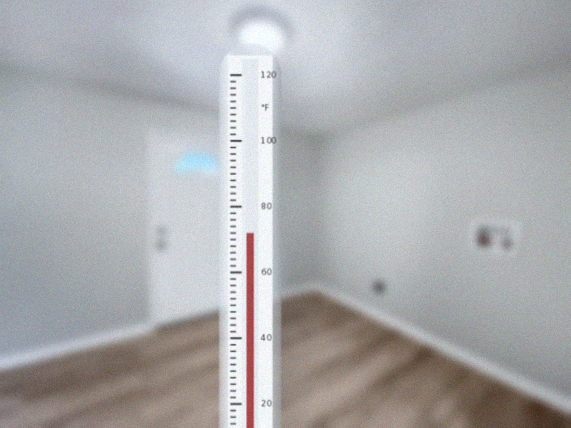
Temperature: 72 °F
